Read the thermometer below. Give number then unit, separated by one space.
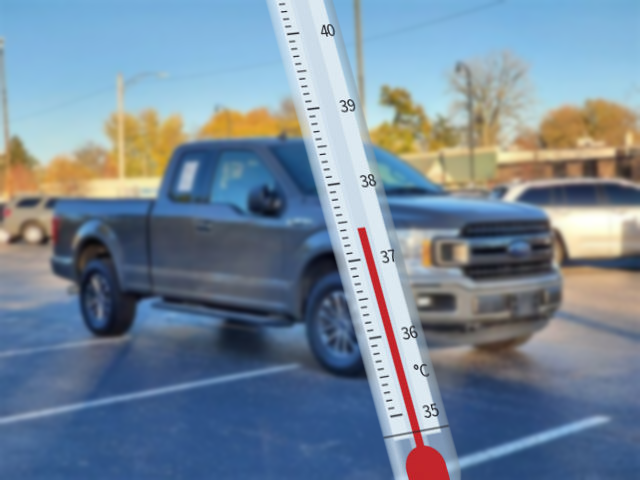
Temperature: 37.4 °C
